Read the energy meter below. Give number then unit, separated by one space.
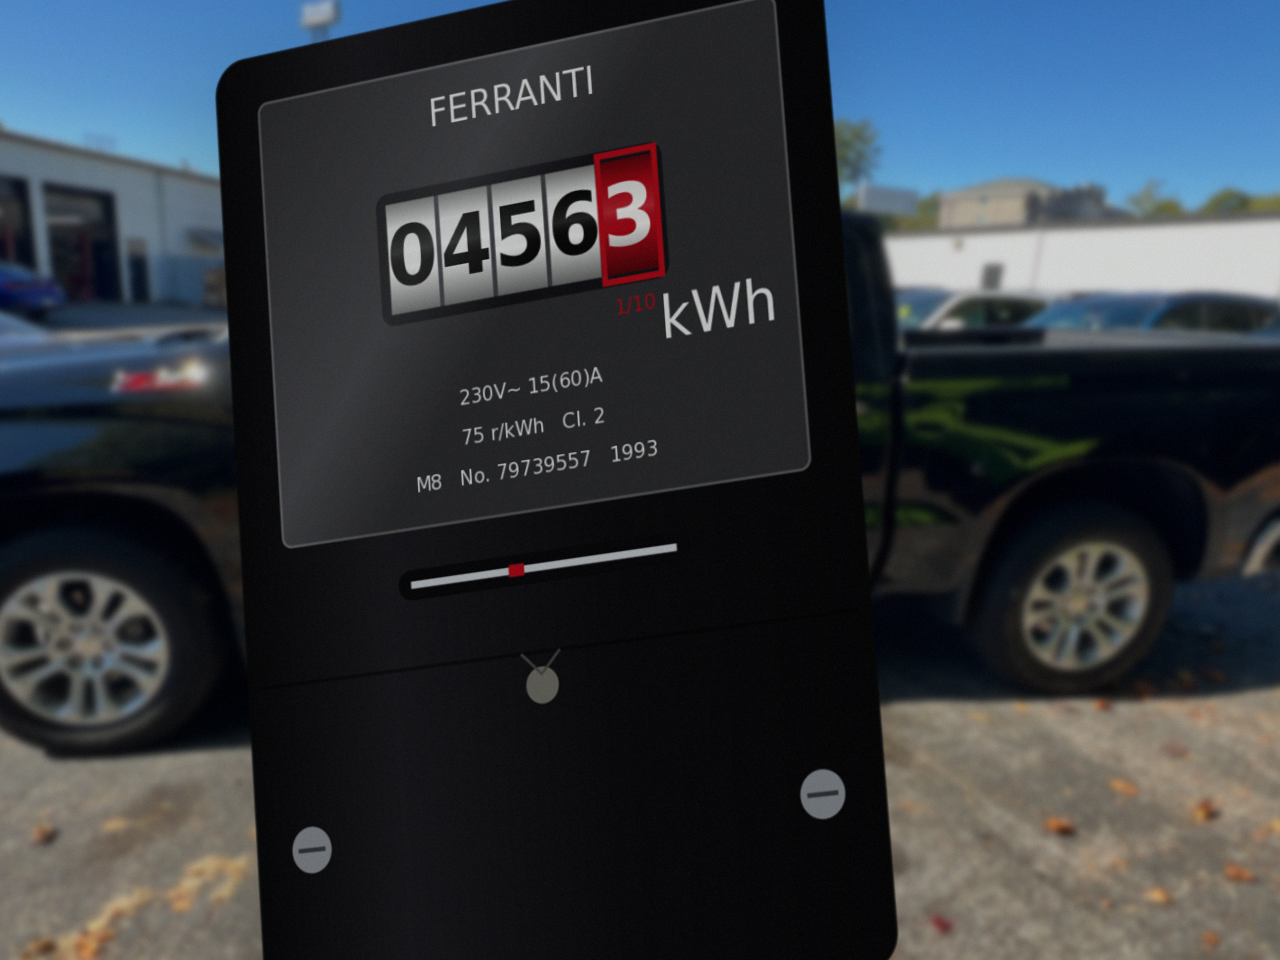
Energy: 456.3 kWh
